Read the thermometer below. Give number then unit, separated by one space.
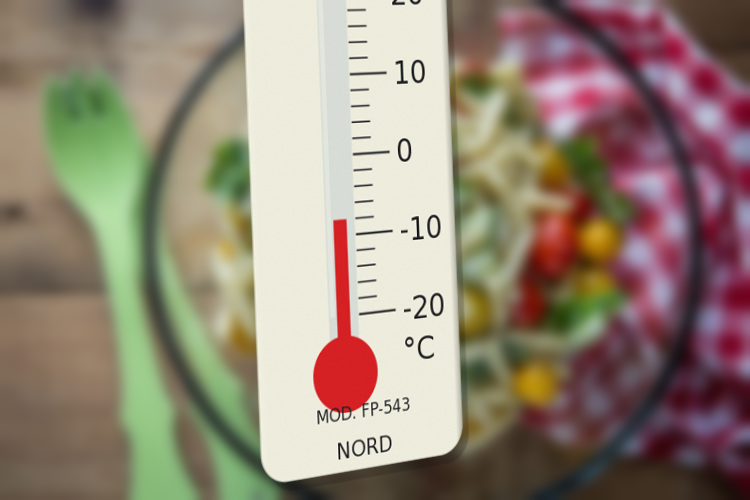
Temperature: -8 °C
